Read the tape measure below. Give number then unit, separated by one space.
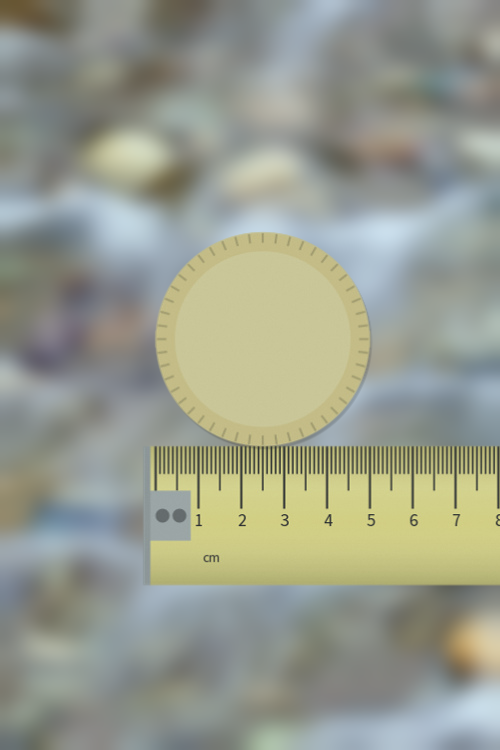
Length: 5 cm
